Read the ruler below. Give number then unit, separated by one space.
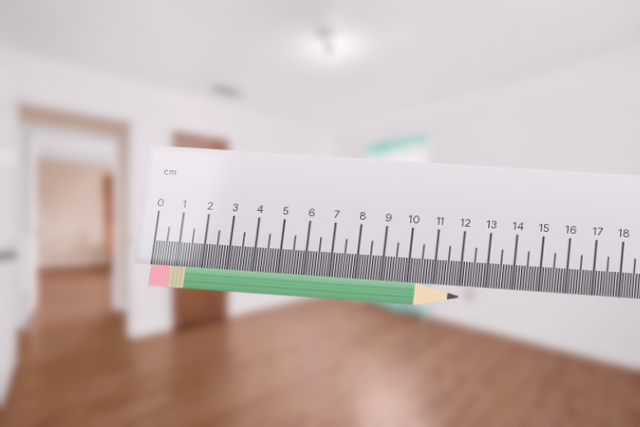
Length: 12 cm
